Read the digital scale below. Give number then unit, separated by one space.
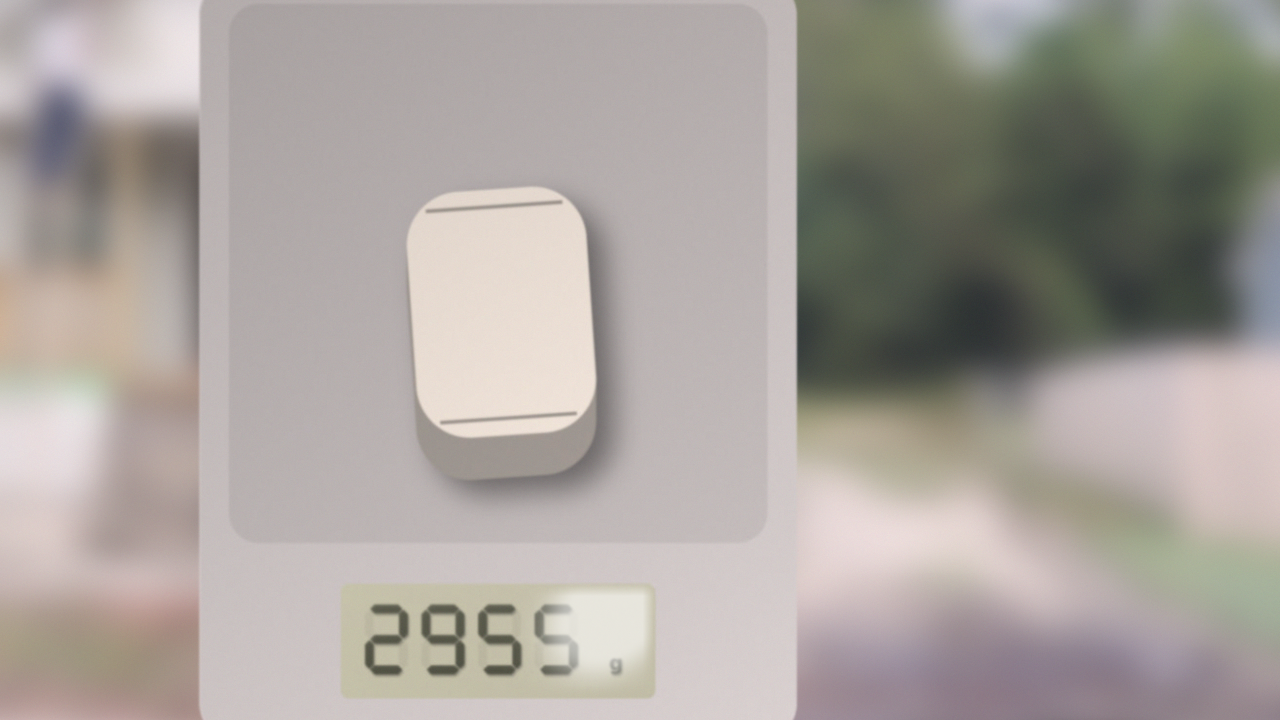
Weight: 2955 g
